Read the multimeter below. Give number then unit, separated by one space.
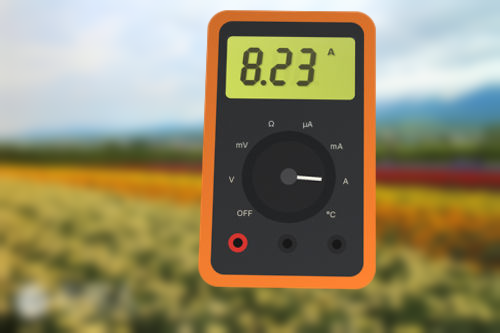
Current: 8.23 A
